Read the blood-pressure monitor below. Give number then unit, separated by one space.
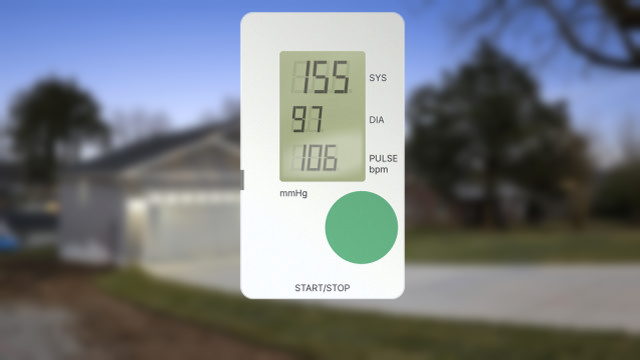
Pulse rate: 106 bpm
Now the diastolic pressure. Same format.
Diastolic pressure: 97 mmHg
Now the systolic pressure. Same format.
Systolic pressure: 155 mmHg
